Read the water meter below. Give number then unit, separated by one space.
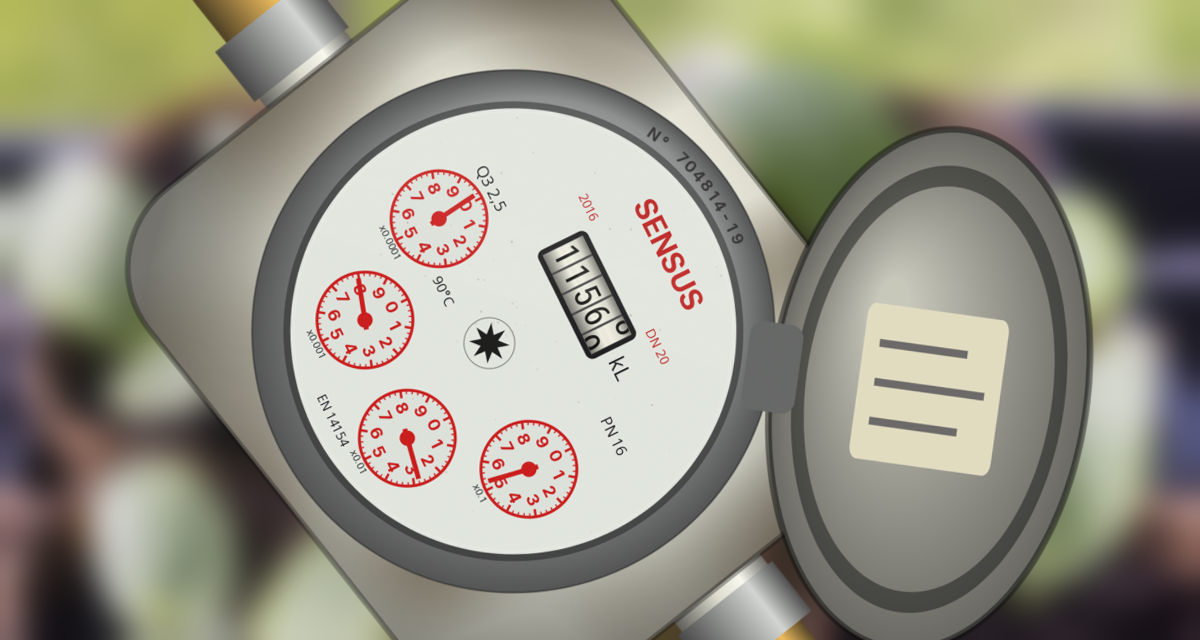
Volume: 11568.5279 kL
